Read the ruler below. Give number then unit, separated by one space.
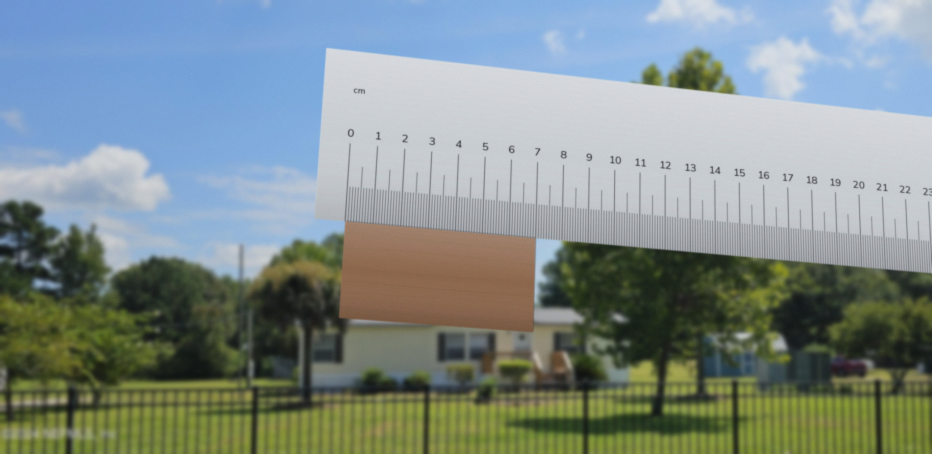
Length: 7 cm
